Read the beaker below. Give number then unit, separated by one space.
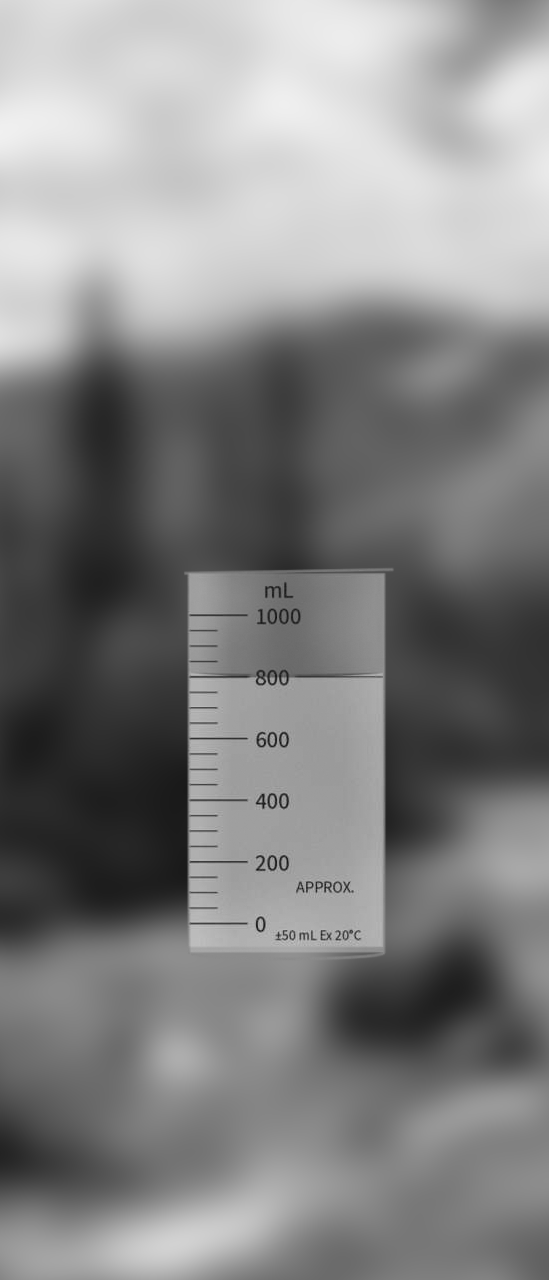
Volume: 800 mL
